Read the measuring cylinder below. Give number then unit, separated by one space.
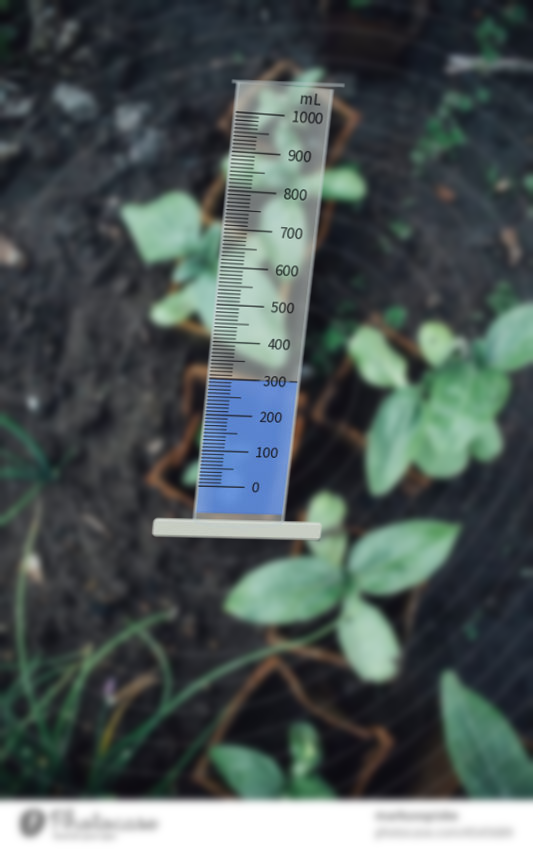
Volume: 300 mL
